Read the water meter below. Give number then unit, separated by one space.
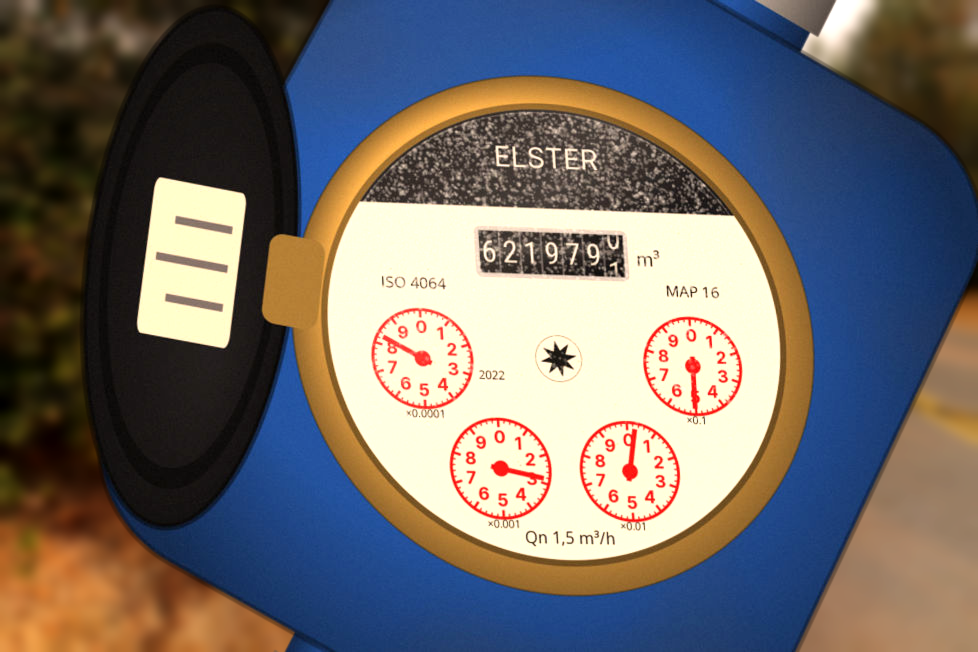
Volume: 6219790.5028 m³
